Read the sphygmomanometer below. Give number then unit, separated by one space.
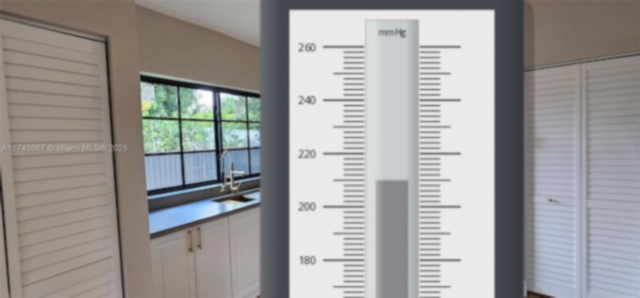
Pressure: 210 mmHg
